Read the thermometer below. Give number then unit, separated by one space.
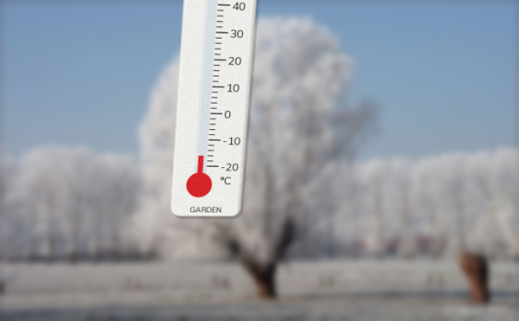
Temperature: -16 °C
